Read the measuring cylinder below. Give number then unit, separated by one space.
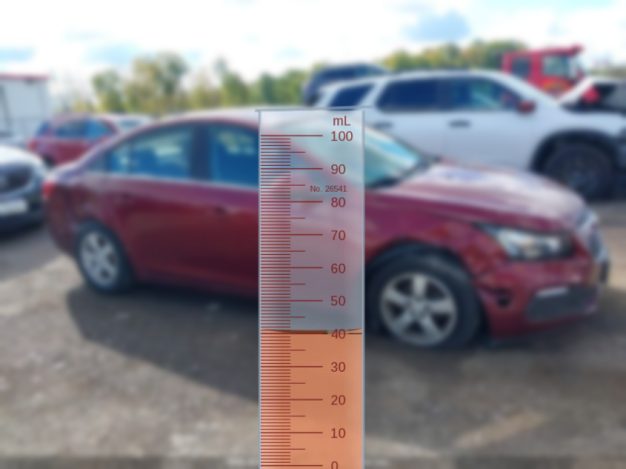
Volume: 40 mL
